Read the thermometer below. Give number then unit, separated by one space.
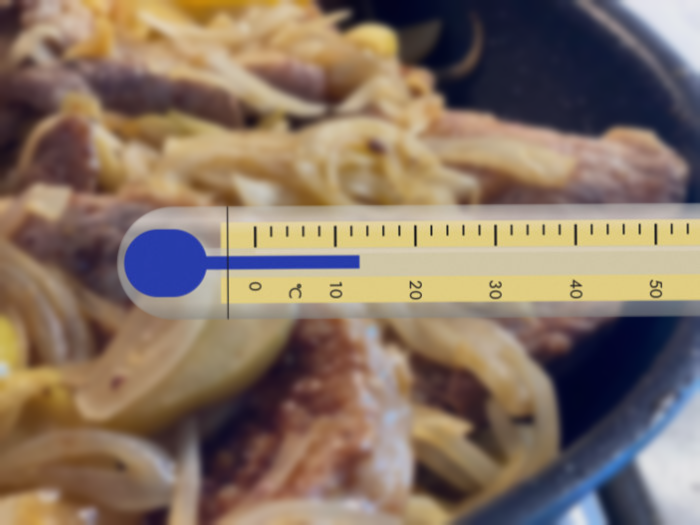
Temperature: 13 °C
